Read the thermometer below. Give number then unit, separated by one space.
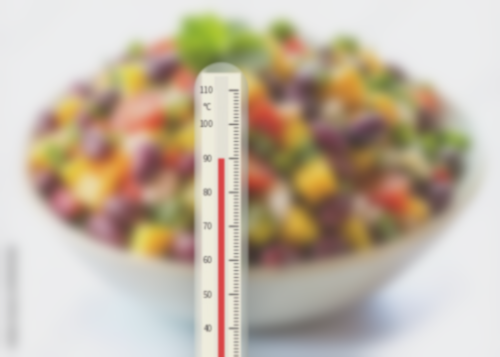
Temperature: 90 °C
